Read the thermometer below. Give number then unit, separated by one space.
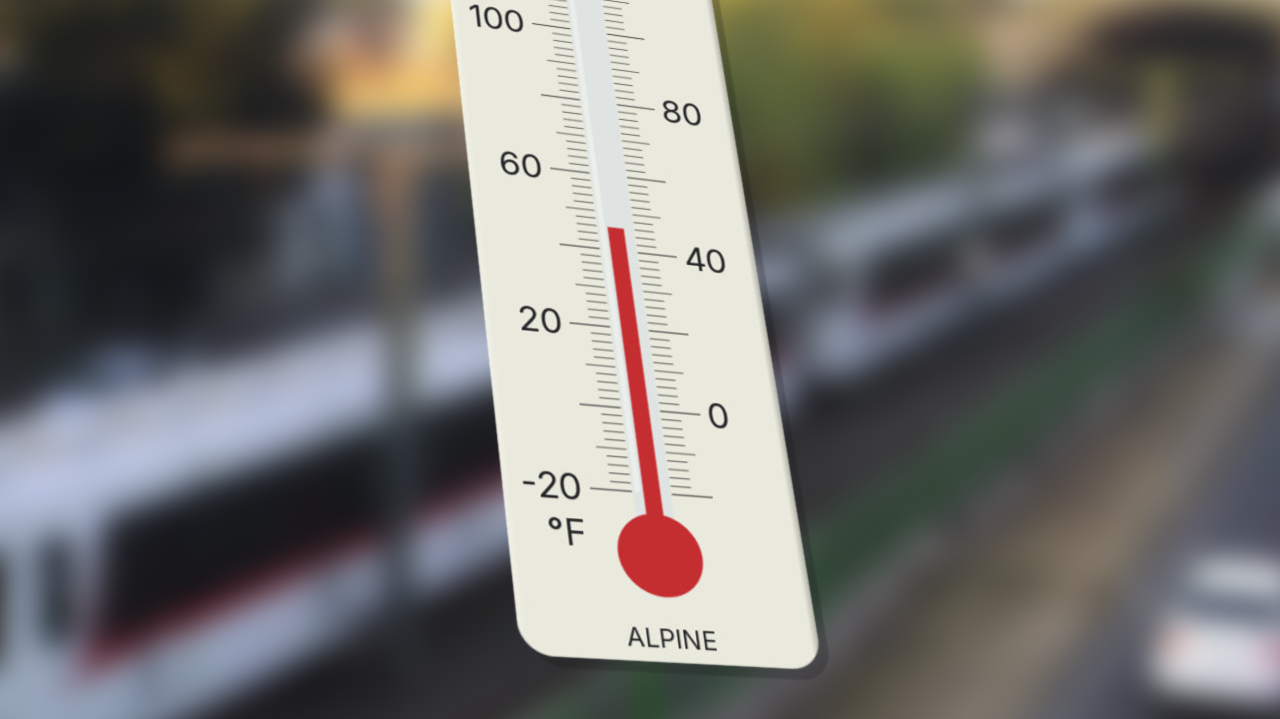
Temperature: 46 °F
